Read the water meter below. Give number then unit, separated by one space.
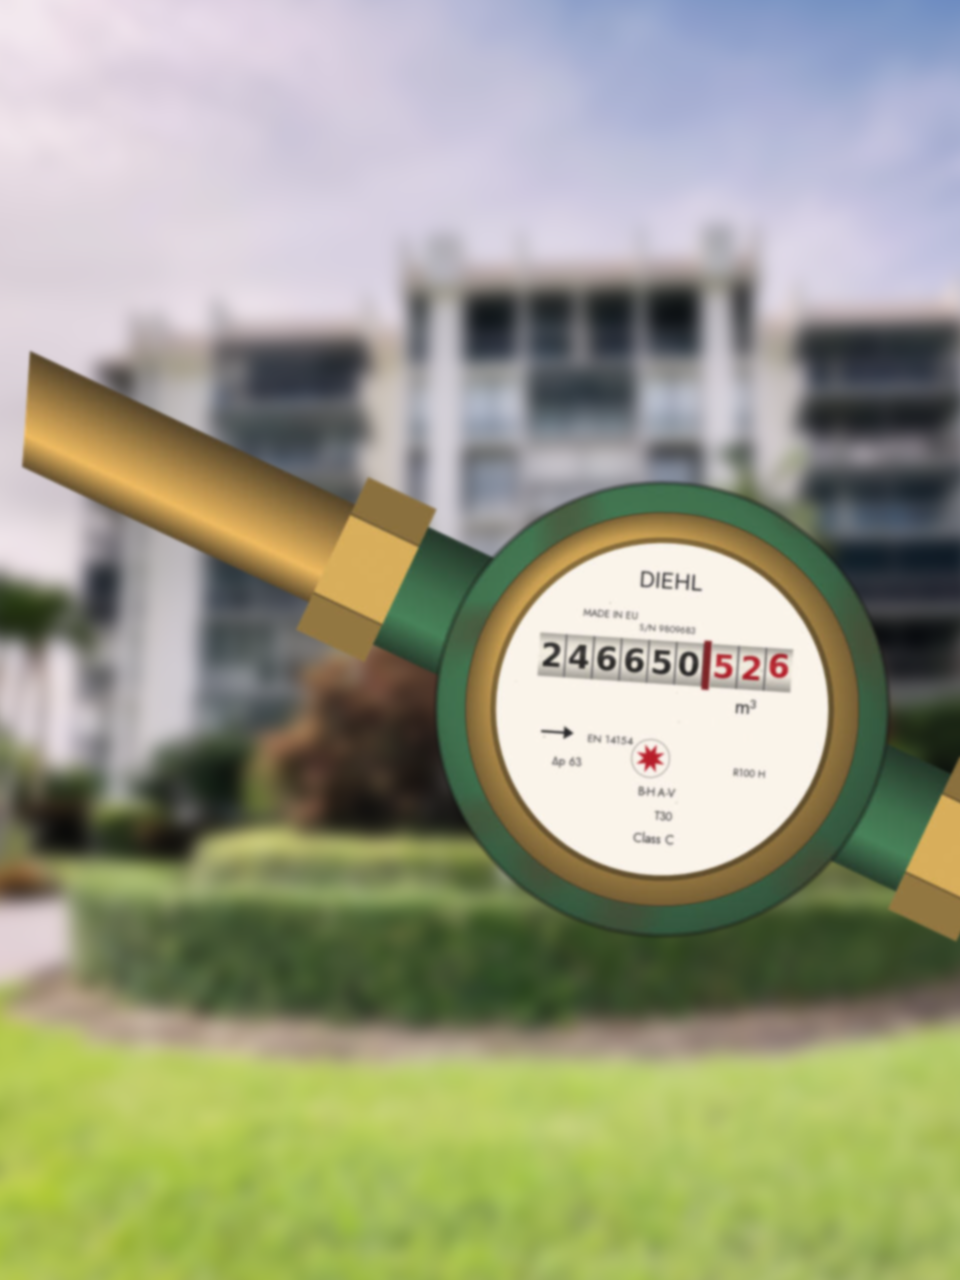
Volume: 246650.526 m³
